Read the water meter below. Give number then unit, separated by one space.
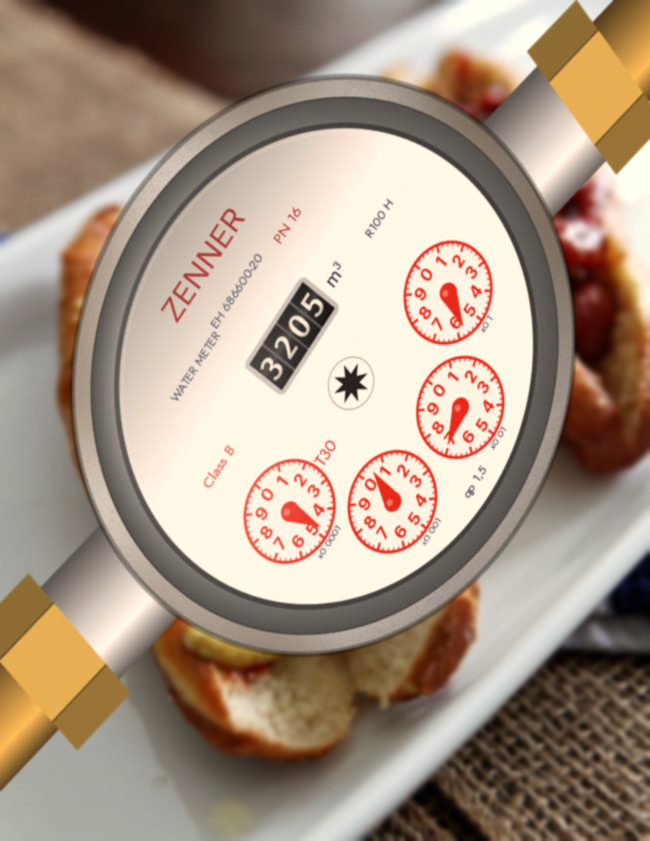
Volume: 3205.5704 m³
